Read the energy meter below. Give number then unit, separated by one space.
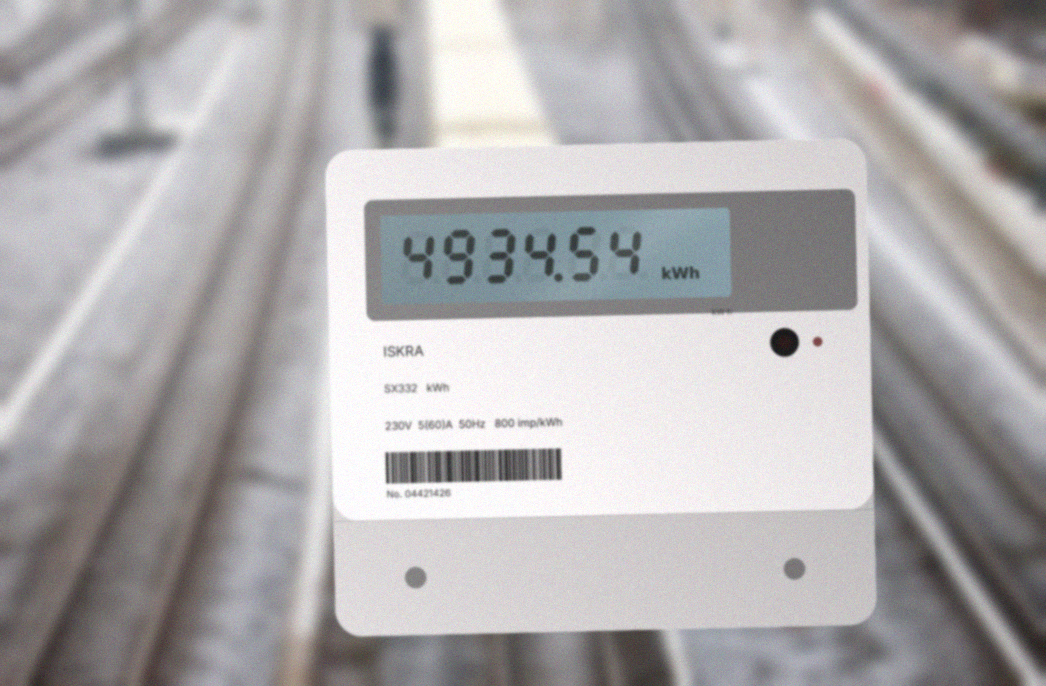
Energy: 4934.54 kWh
